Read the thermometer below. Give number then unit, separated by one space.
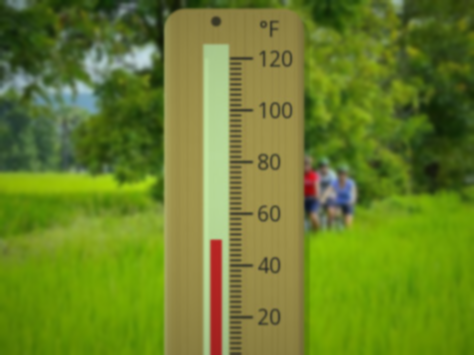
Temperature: 50 °F
